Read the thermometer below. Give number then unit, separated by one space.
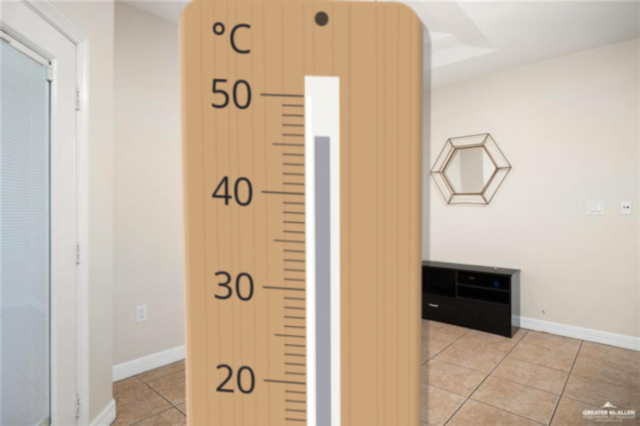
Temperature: 46 °C
